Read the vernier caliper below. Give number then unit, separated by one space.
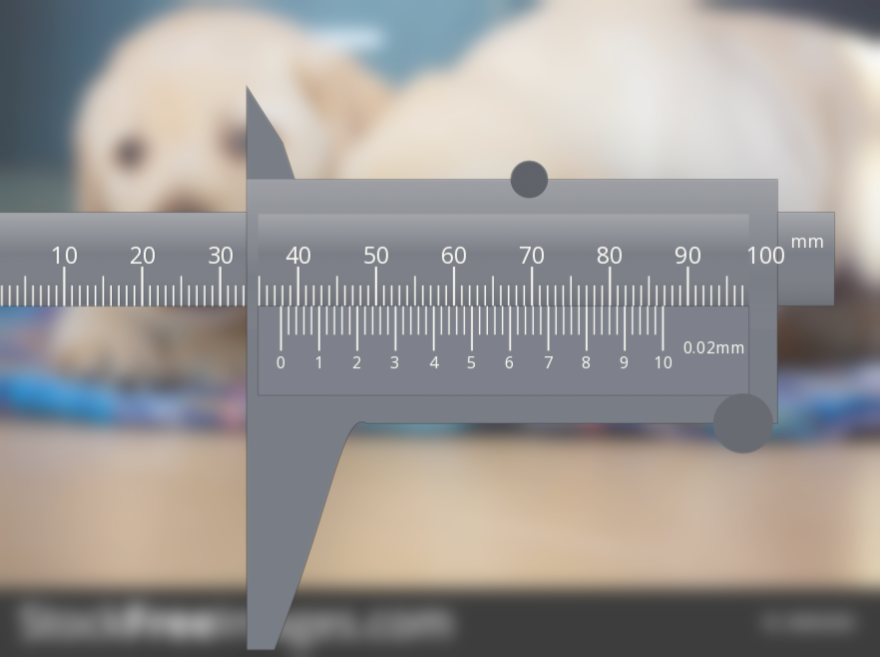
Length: 37.8 mm
